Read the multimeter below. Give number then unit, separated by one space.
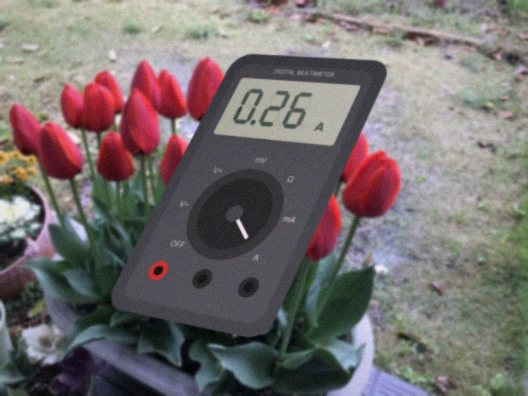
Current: 0.26 A
